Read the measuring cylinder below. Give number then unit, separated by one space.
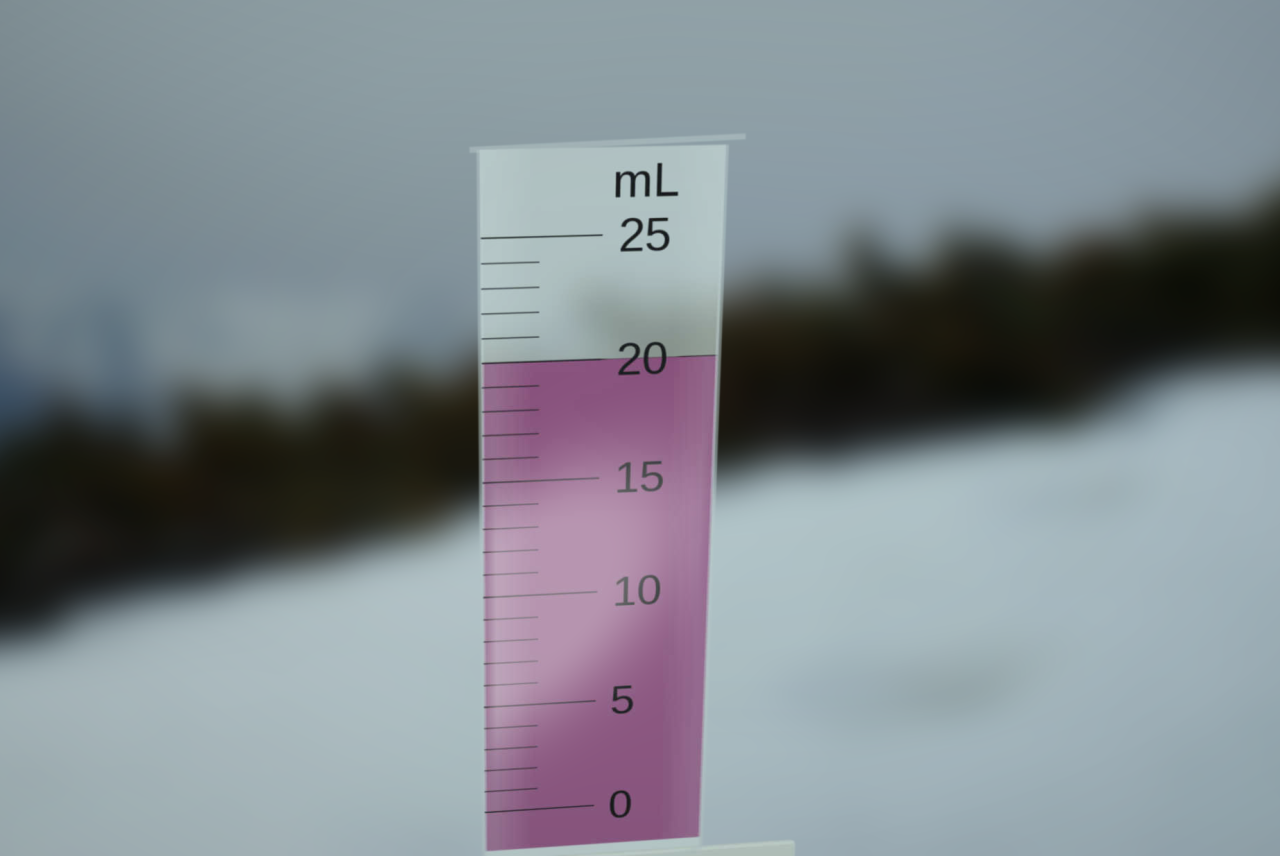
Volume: 20 mL
